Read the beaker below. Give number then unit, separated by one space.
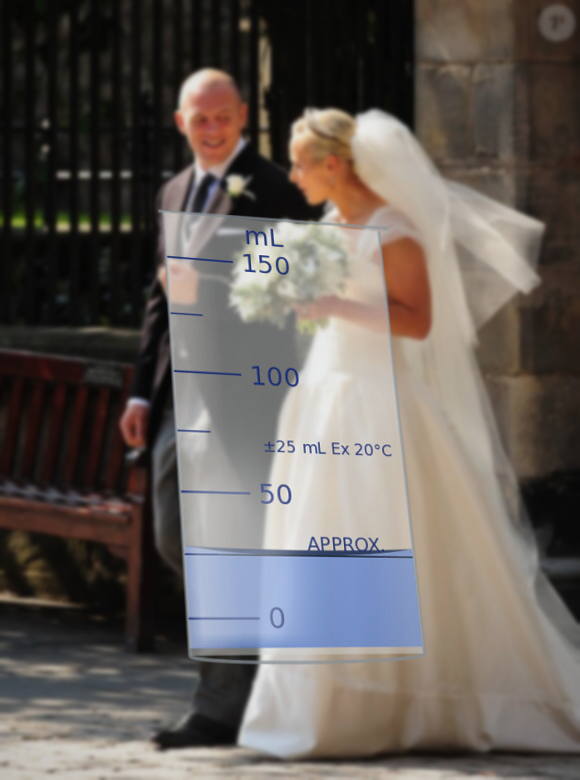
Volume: 25 mL
